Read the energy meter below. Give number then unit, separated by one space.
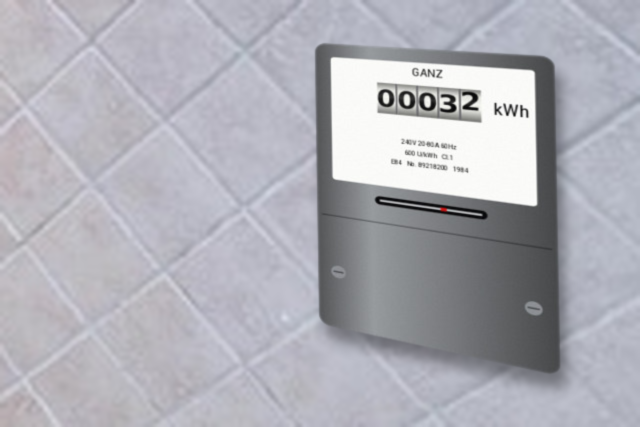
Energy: 32 kWh
